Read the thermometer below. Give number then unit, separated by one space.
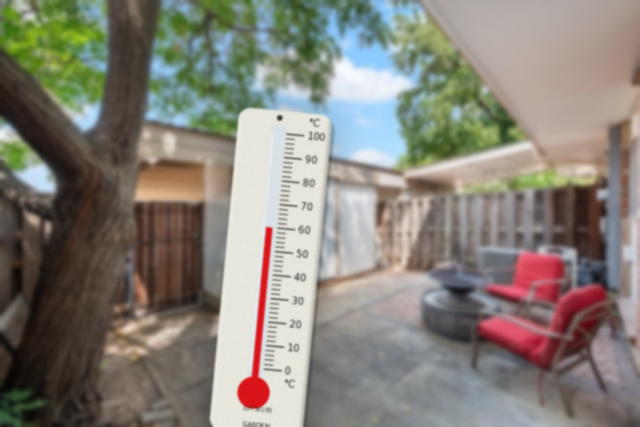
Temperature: 60 °C
